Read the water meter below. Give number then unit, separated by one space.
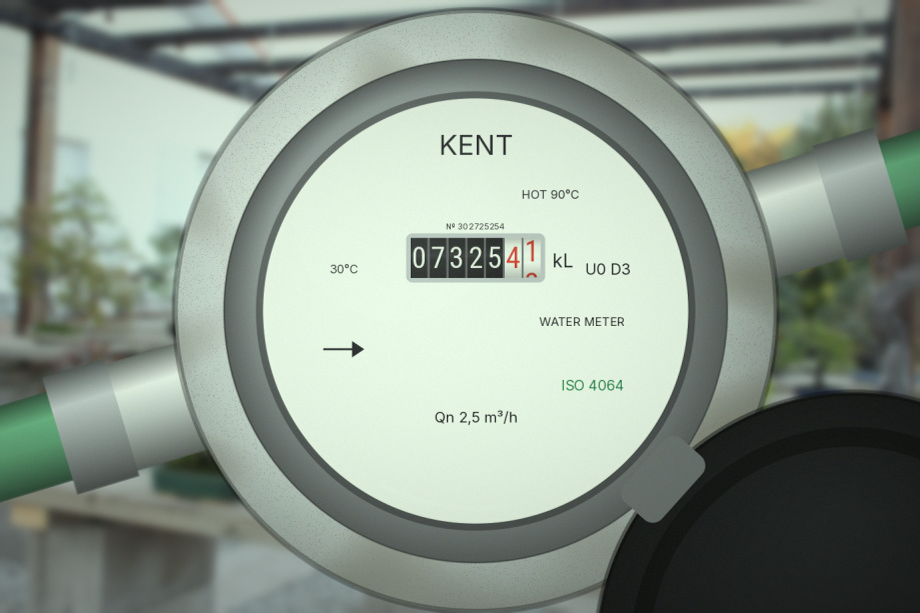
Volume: 7325.41 kL
